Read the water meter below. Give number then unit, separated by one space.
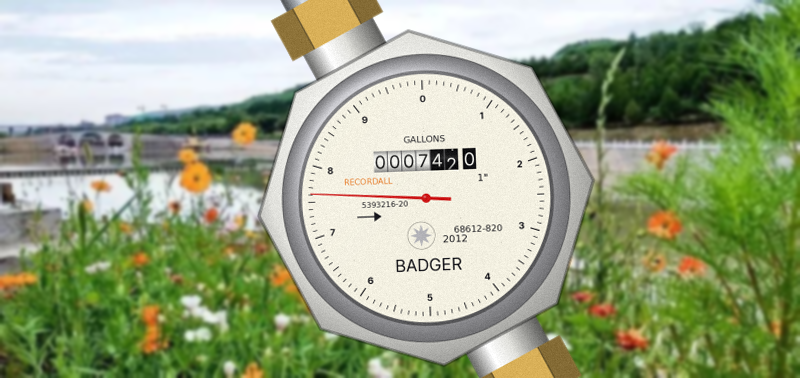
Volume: 7417.6 gal
